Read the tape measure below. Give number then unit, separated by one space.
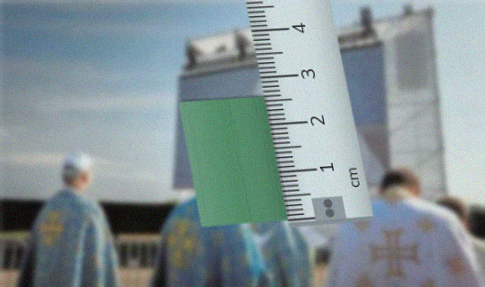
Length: 2.6 cm
